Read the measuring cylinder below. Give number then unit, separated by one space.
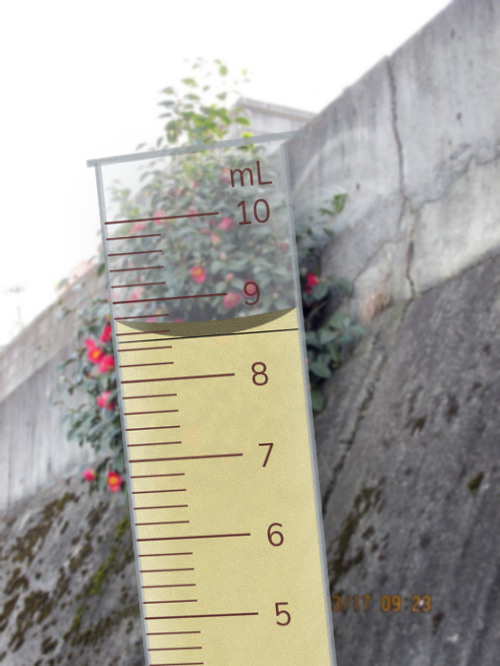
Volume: 8.5 mL
